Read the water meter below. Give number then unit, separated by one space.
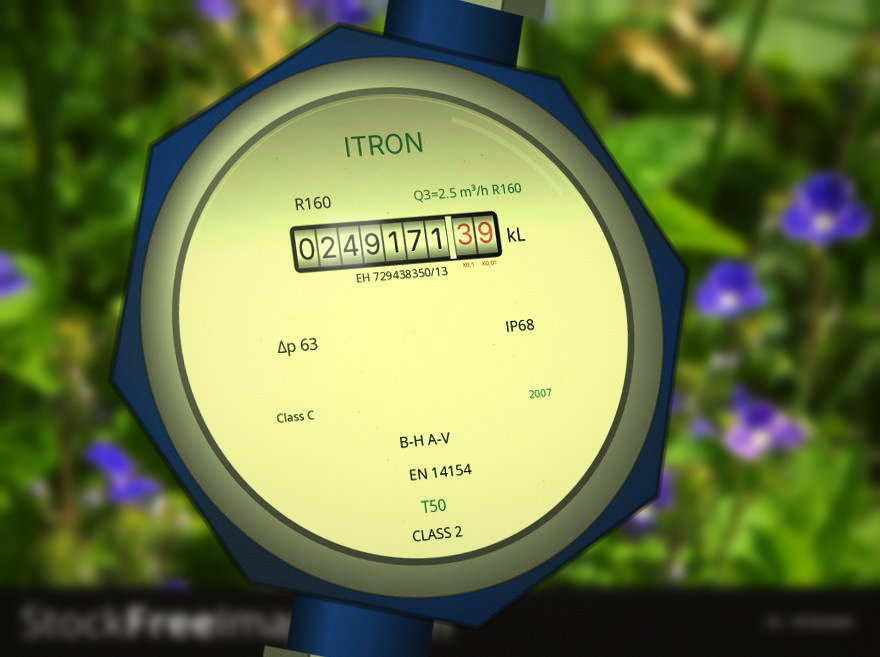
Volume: 249171.39 kL
